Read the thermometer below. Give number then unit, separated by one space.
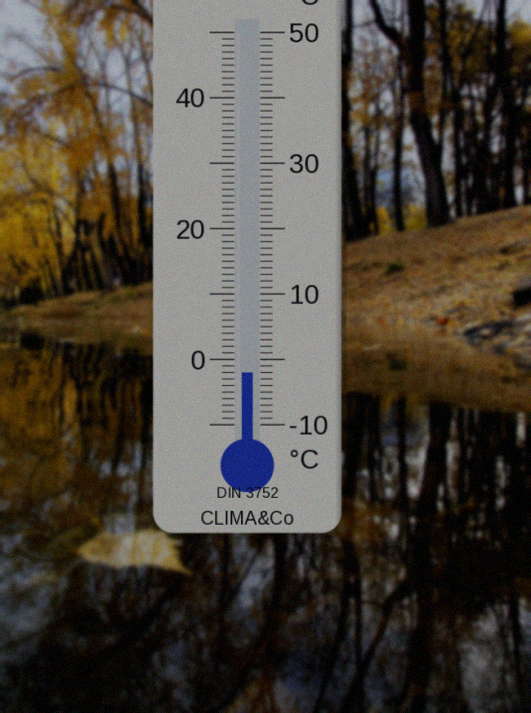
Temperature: -2 °C
